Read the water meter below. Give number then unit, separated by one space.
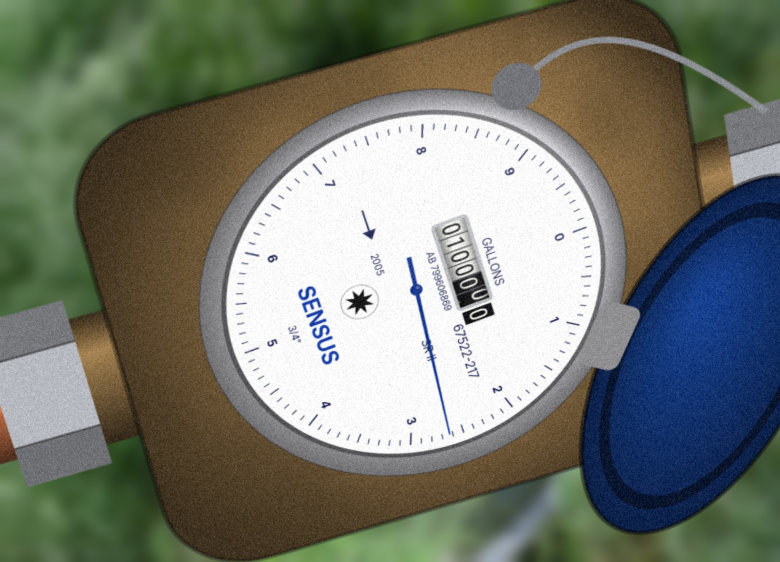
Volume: 100002.6 gal
